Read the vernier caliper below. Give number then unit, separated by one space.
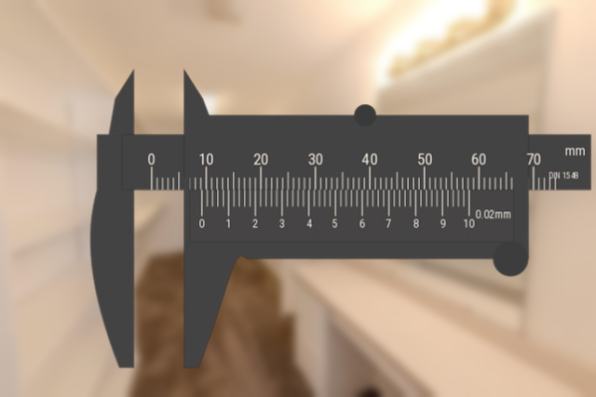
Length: 9.2 mm
